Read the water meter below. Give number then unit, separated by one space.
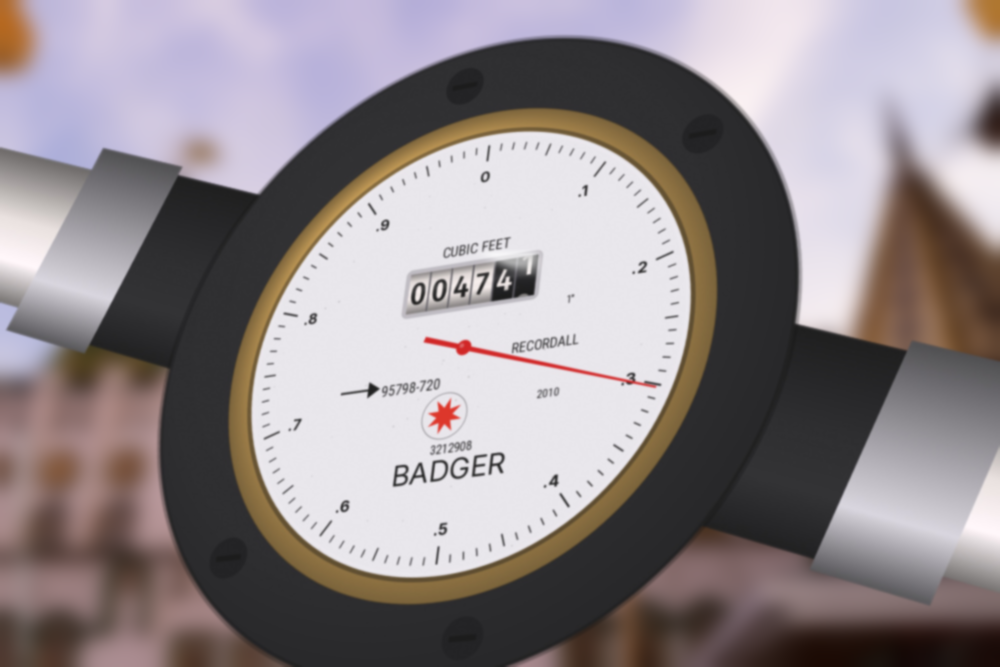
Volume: 4741.30 ft³
